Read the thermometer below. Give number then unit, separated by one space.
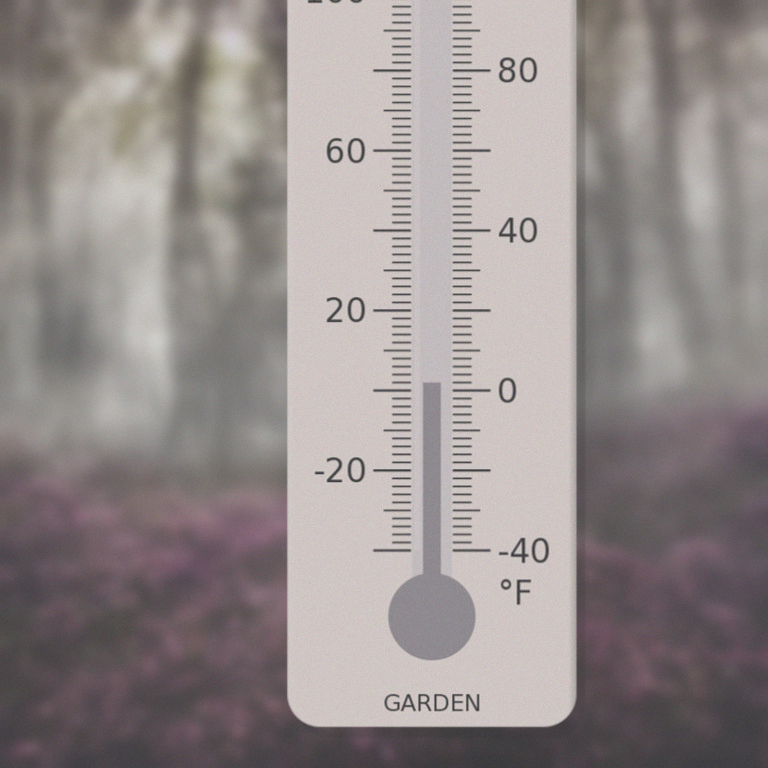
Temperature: 2 °F
